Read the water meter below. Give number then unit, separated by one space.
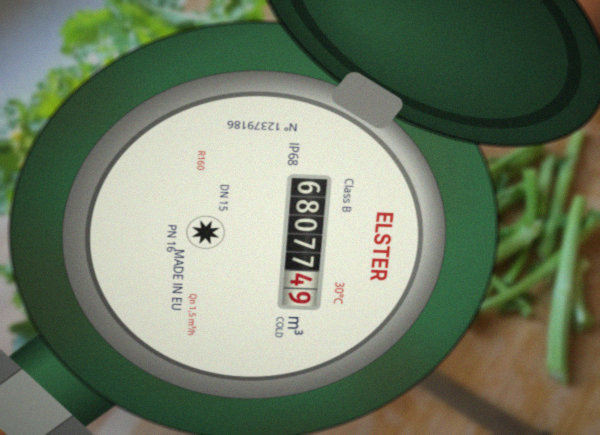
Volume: 68077.49 m³
